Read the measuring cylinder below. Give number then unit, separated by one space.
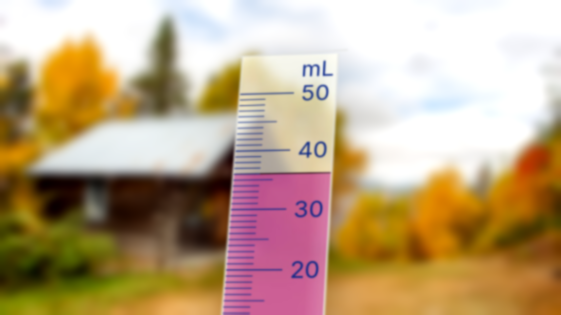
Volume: 36 mL
